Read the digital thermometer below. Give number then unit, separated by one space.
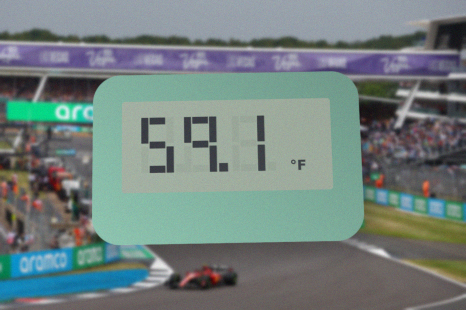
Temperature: 59.1 °F
